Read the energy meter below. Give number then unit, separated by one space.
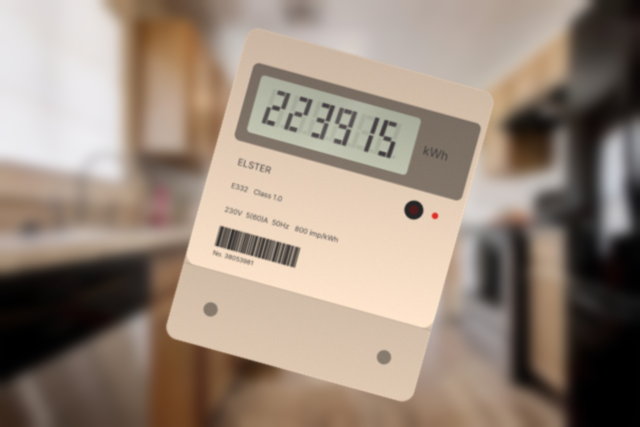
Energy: 223915 kWh
